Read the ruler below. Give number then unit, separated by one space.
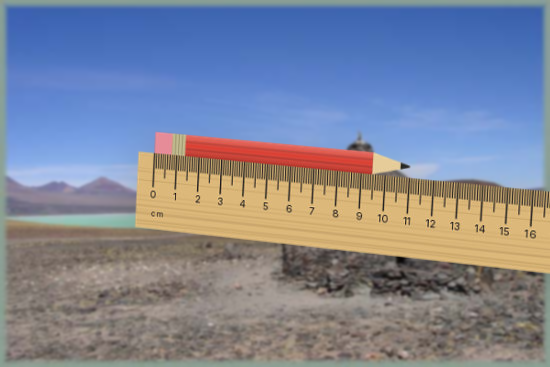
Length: 11 cm
